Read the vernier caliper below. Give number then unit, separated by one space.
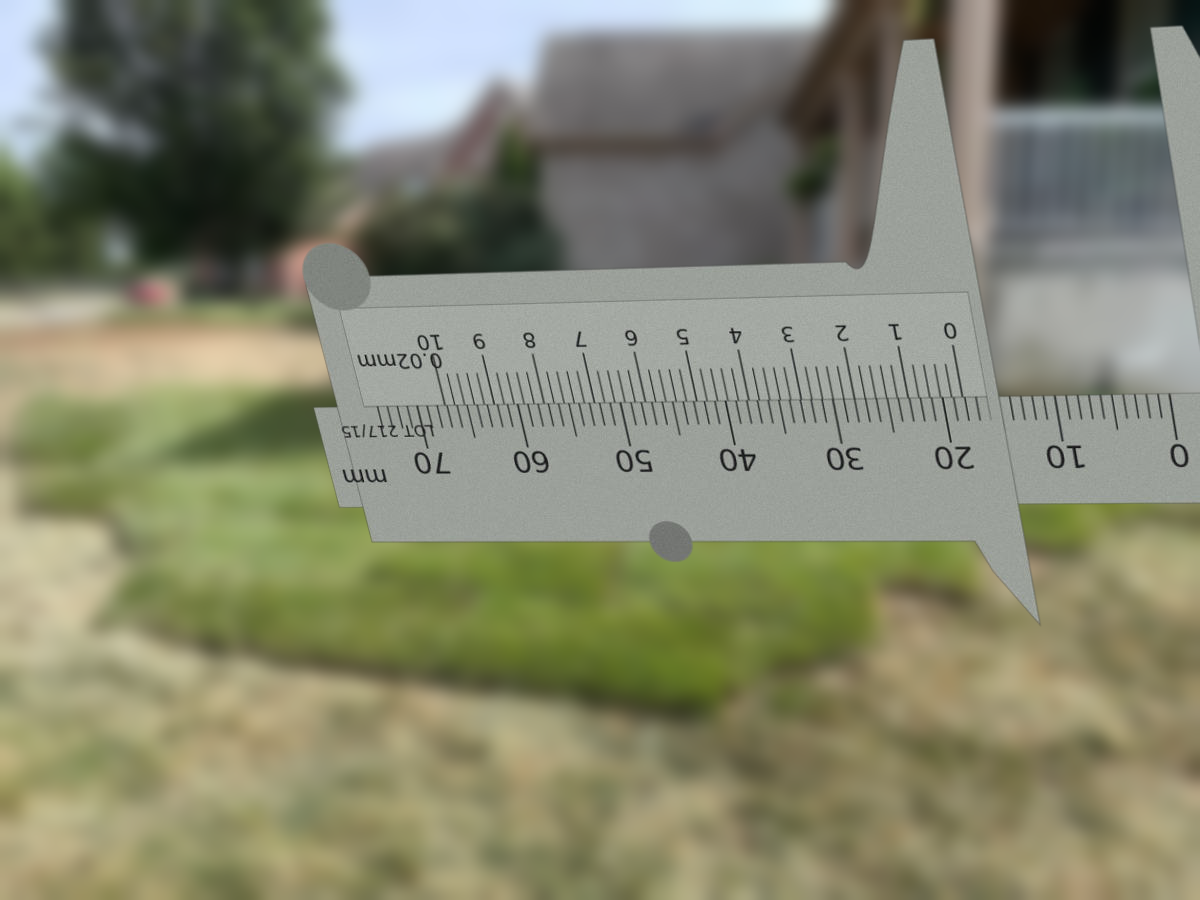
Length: 18.2 mm
